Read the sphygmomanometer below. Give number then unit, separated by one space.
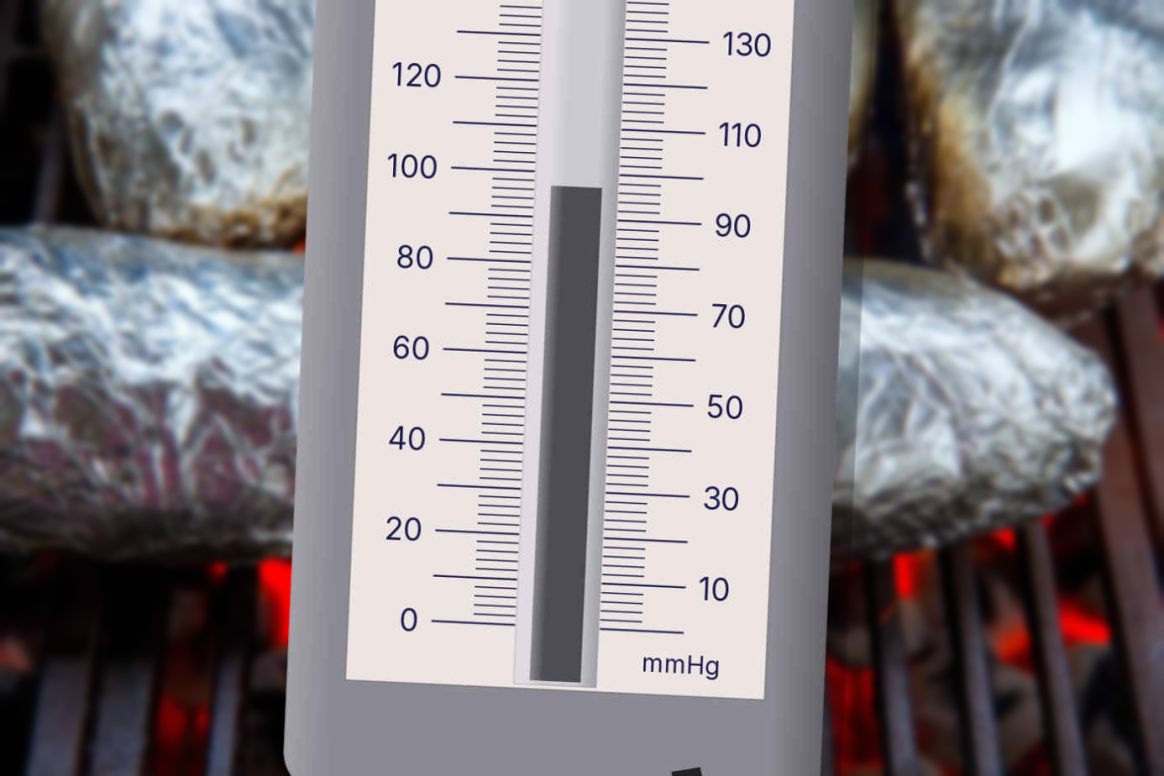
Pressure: 97 mmHg
